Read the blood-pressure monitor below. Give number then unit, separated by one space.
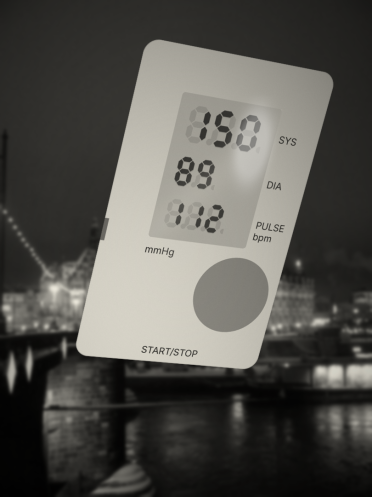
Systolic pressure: 150 mmHg
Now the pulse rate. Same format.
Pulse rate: 112 bpm
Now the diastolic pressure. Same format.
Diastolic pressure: 89 mmHg
